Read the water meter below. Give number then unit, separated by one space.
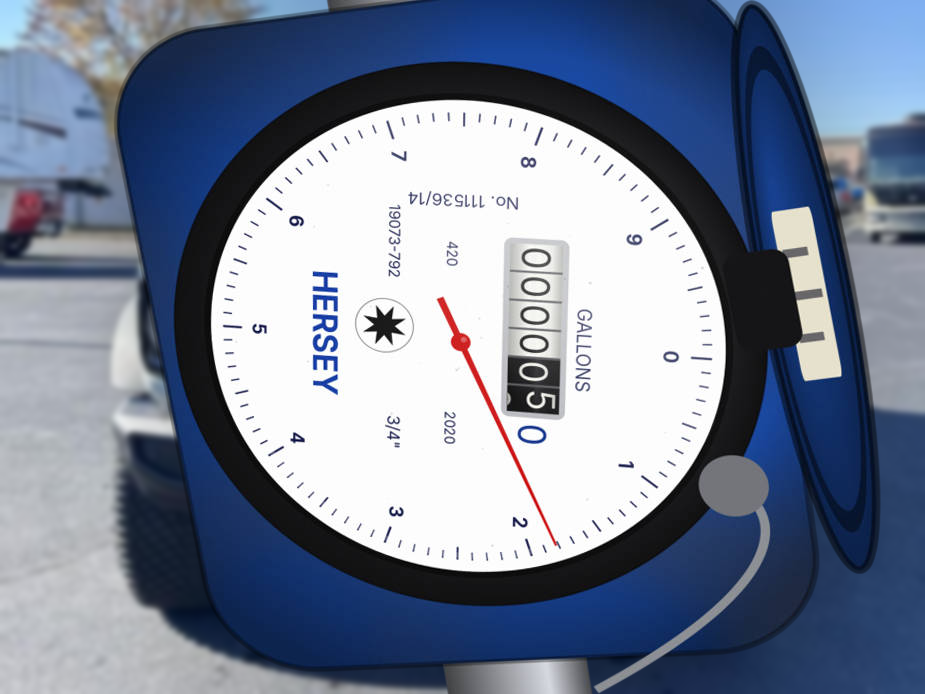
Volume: 51.8 gal
